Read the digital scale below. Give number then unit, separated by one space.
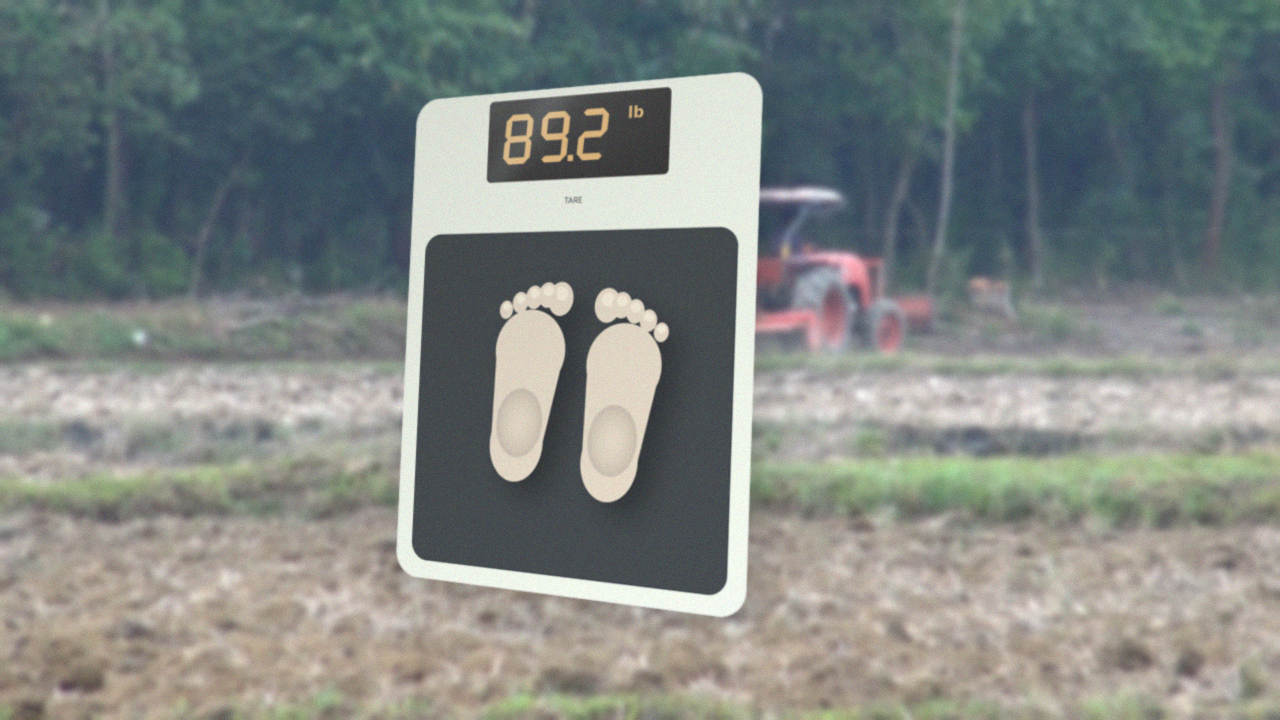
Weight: 89.2 lb
